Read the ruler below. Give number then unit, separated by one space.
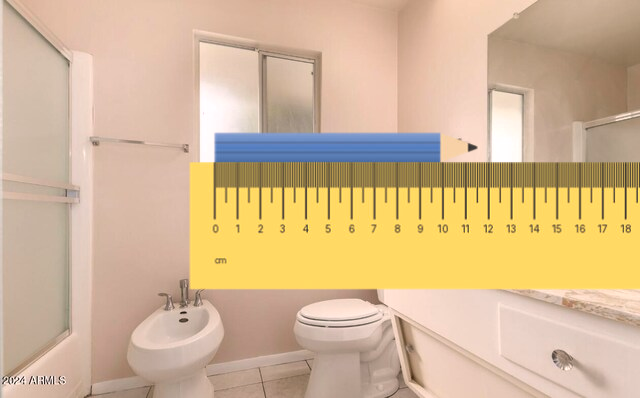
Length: 11.5 cm
